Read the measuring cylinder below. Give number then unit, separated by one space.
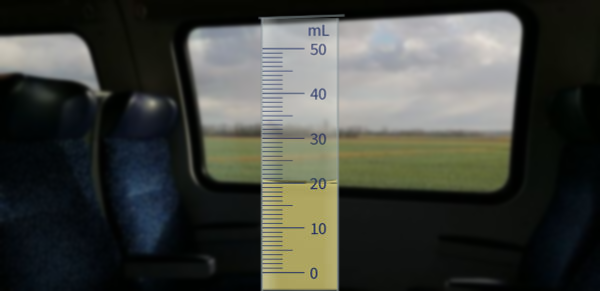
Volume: 20 mL
